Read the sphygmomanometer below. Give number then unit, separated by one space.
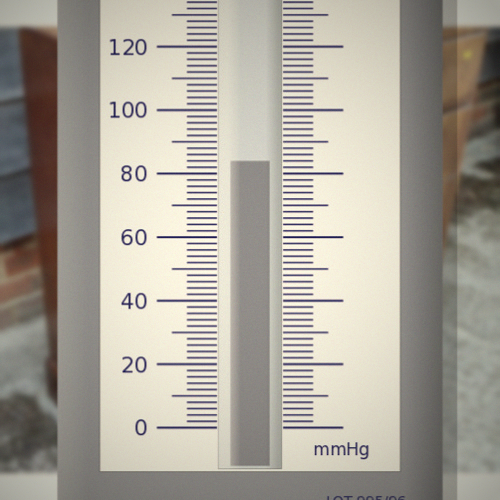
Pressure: 84 mmHg
